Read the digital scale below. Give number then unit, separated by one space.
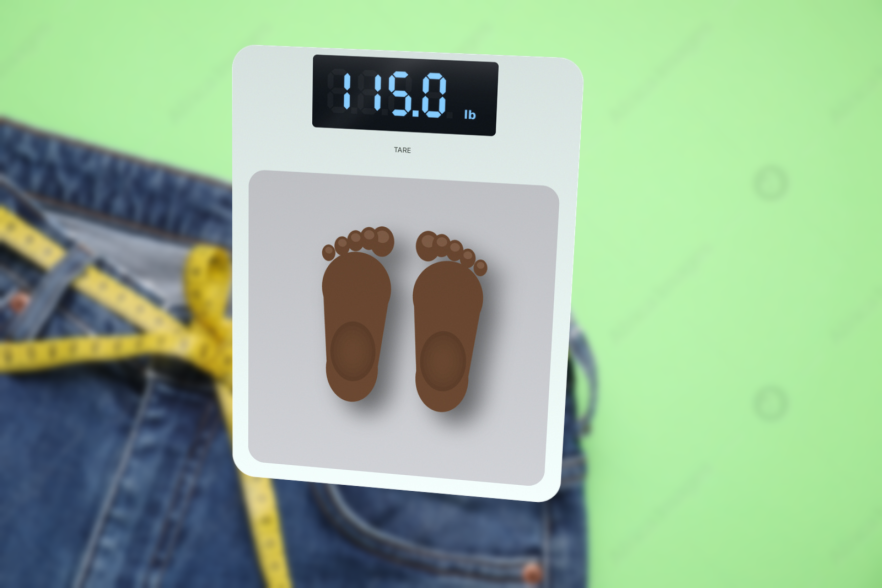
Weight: 115.0 lb
